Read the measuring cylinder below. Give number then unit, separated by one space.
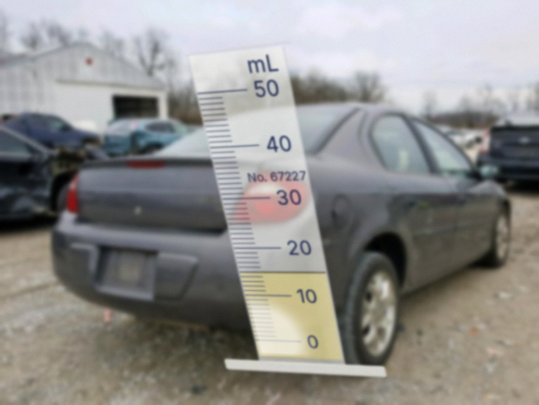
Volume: 15 mL
